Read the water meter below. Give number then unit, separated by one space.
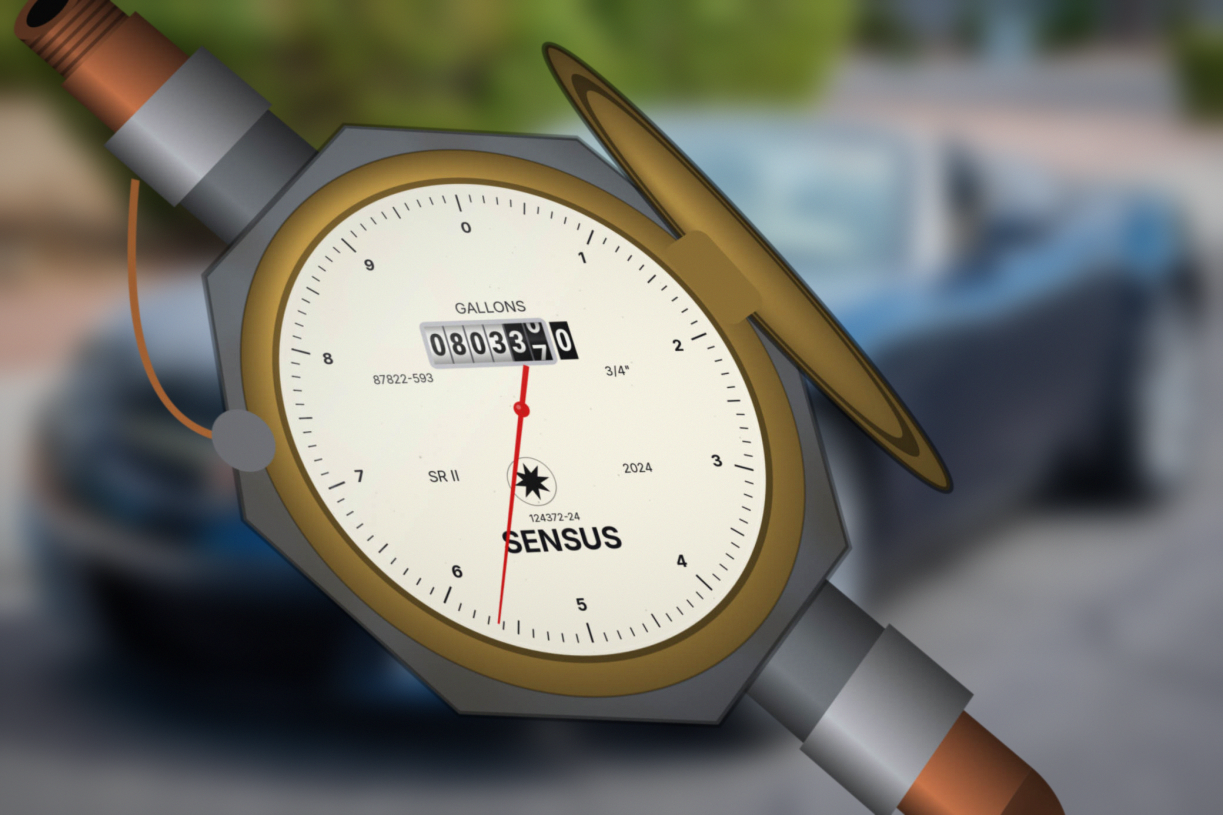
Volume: 803365.6 gal
